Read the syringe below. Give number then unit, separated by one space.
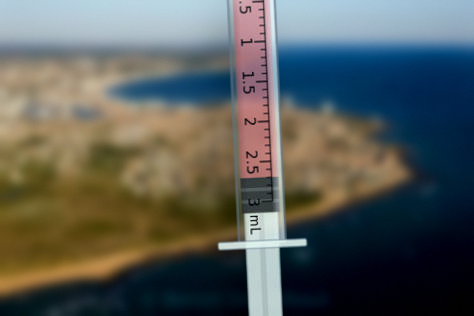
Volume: 2.7 mL
